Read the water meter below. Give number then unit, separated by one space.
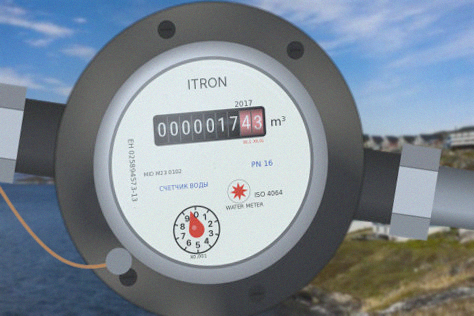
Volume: 17.429 m³
